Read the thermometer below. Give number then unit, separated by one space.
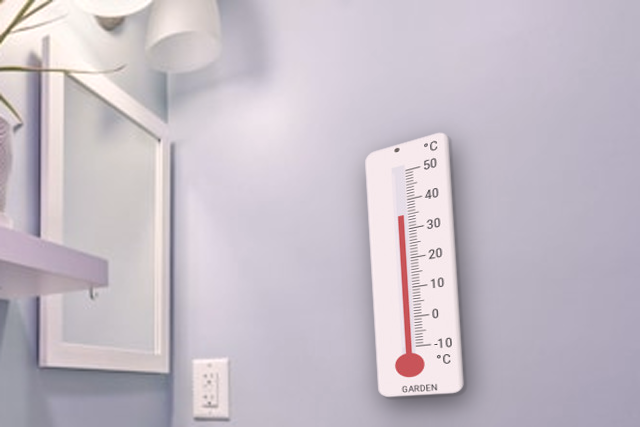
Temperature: 35 °C
